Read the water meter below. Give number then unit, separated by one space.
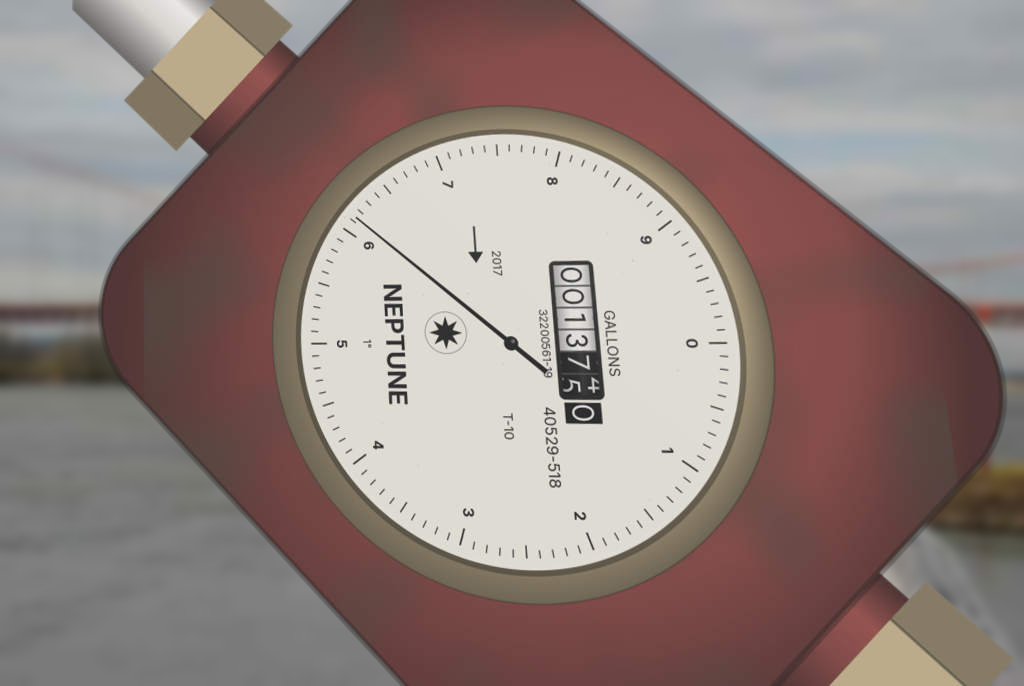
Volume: 13746.1 gal
